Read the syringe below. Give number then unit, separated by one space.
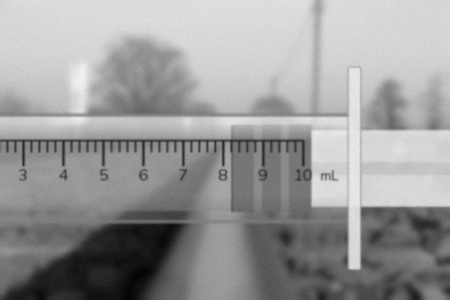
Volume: 8.2 mL
